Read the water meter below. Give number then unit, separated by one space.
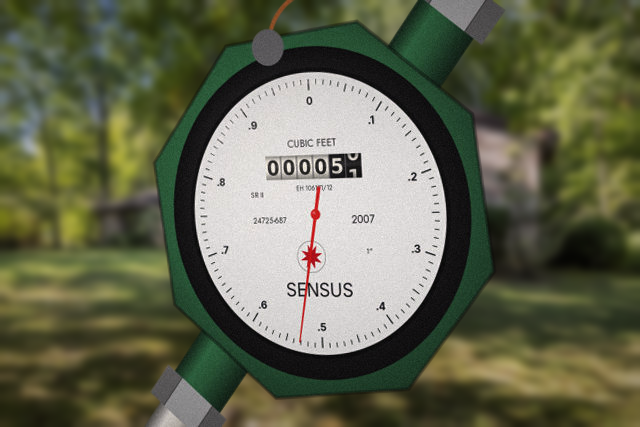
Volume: 50.53 ft³
